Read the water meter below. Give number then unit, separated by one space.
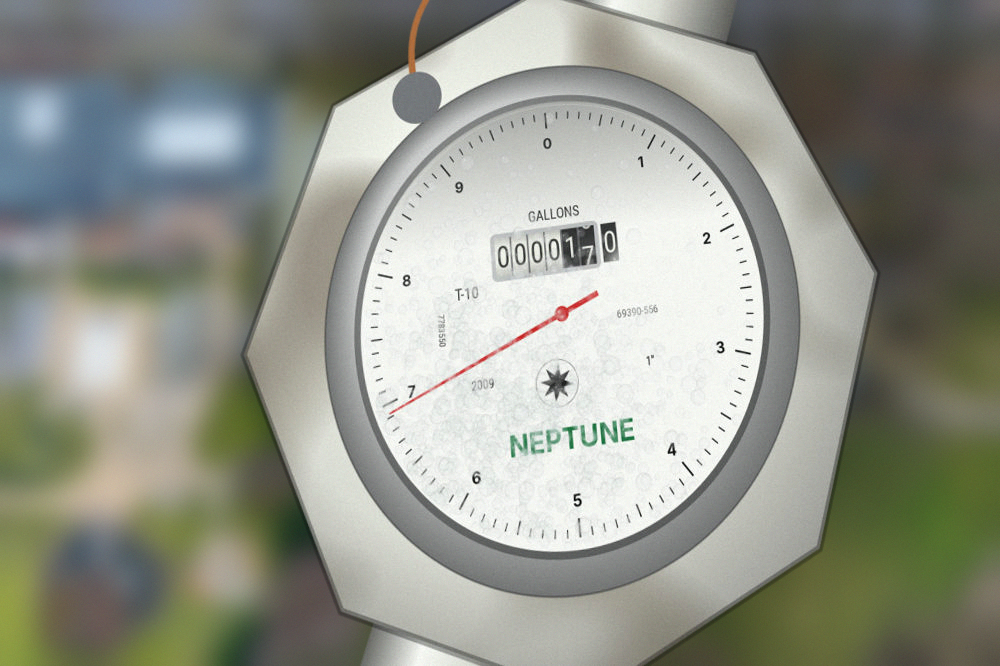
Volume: 166.9 gal
